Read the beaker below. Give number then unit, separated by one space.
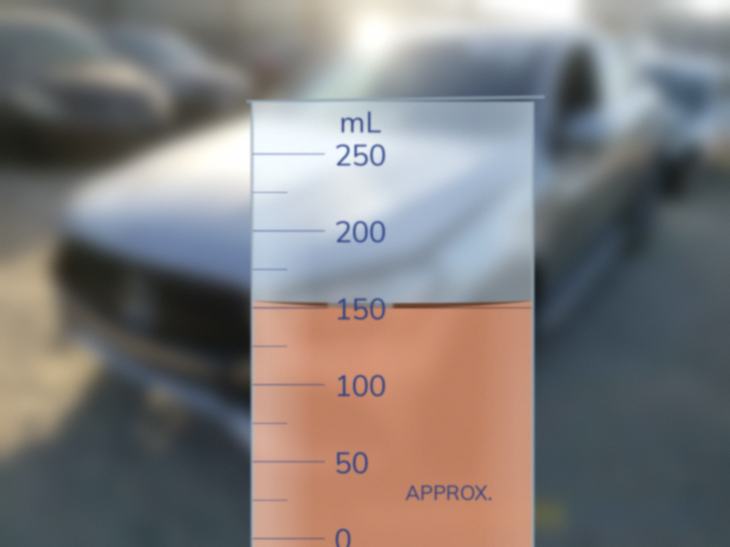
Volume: 150 mL
